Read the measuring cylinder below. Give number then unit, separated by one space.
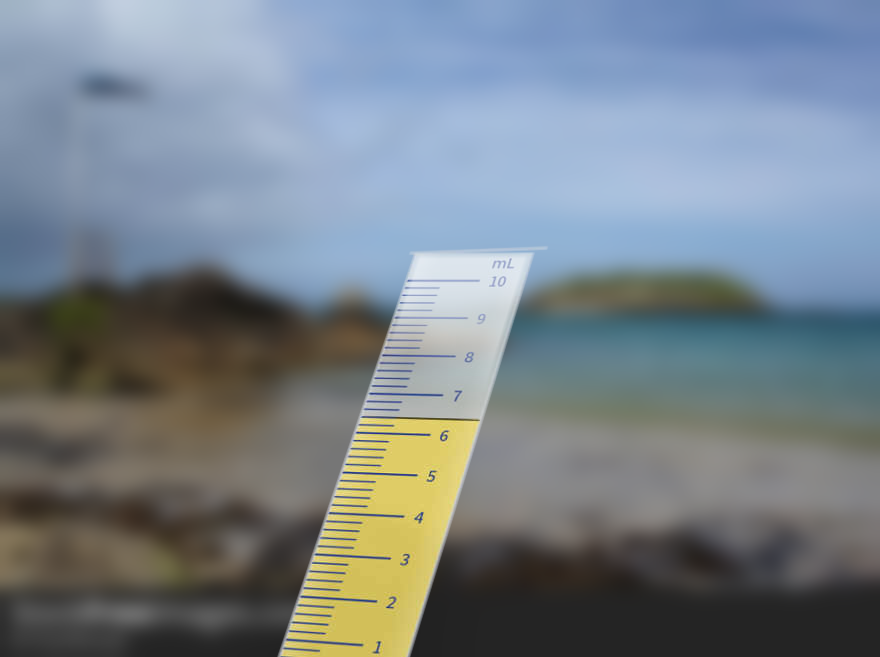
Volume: 6.4 mL
